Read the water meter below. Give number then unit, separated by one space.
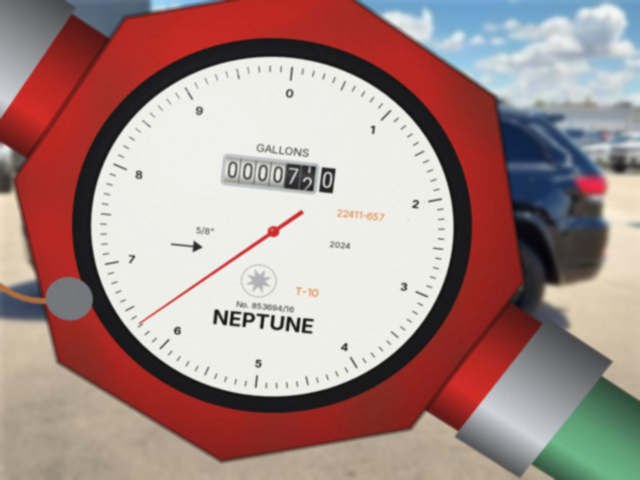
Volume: 716.3 gal
